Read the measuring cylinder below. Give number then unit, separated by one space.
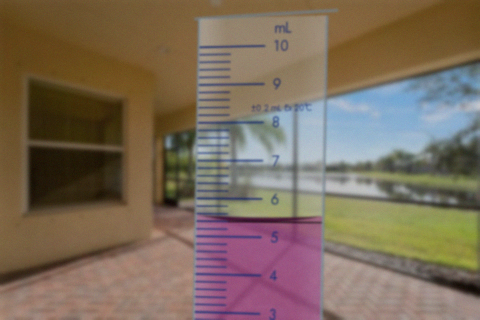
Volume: 5.4 mL
